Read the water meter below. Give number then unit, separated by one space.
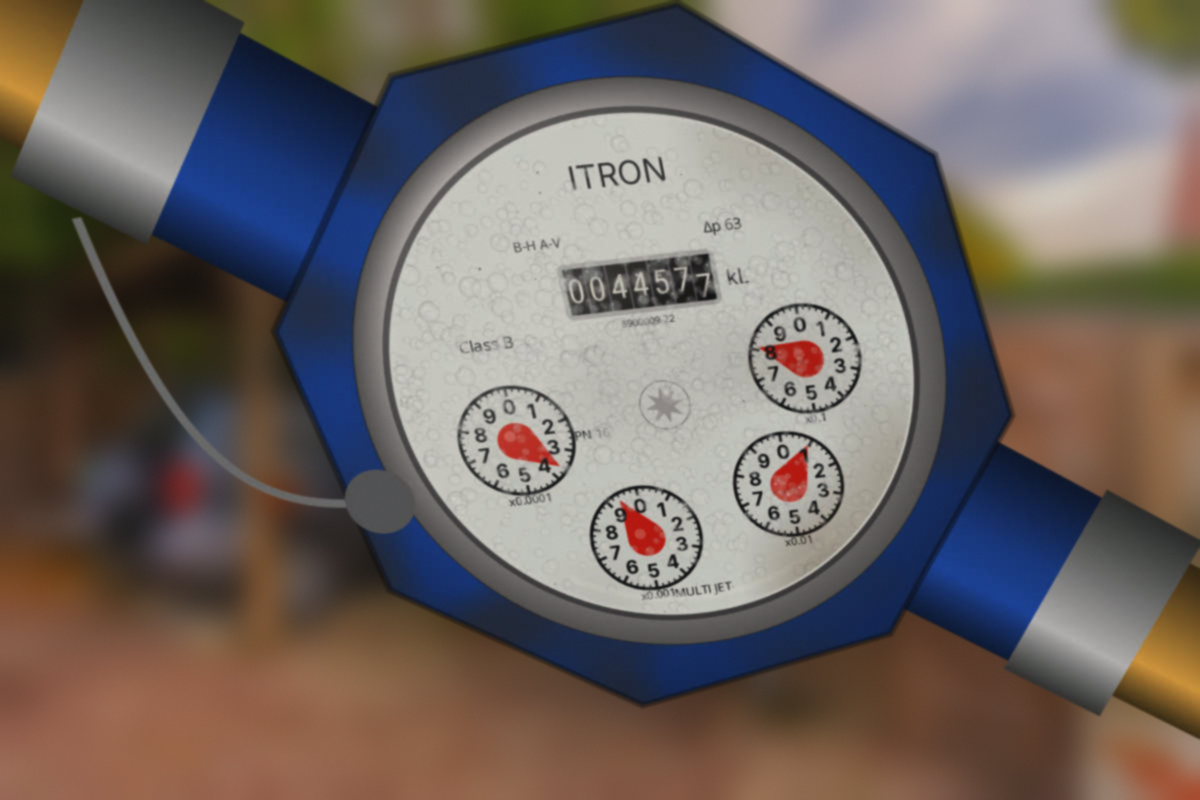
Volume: 44576.8093 kL
